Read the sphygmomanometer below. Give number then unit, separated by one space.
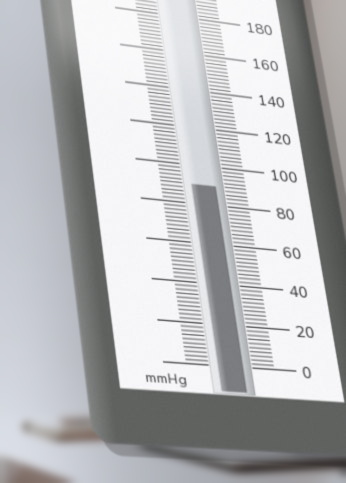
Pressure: 90 mmHg
